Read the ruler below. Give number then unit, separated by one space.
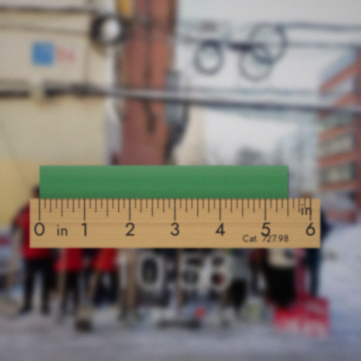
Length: 5.5 in
